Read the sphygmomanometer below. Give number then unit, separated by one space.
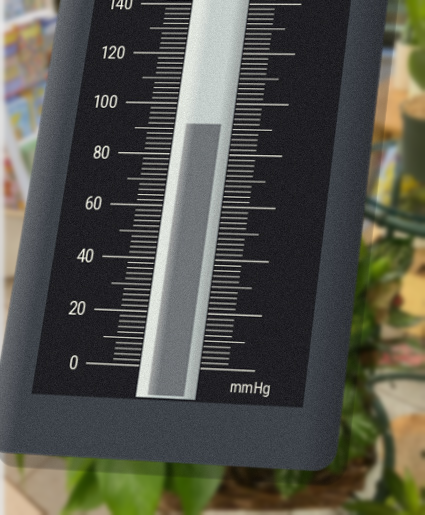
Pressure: 92 mmHg
